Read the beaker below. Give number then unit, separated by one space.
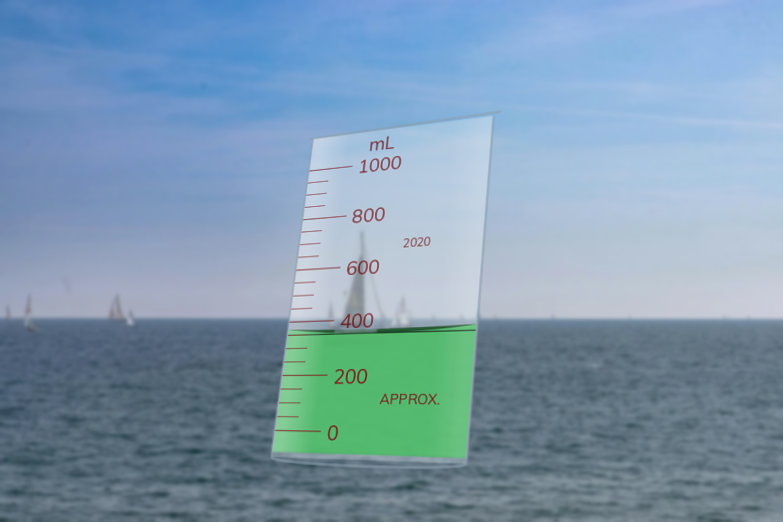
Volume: 350 mL
